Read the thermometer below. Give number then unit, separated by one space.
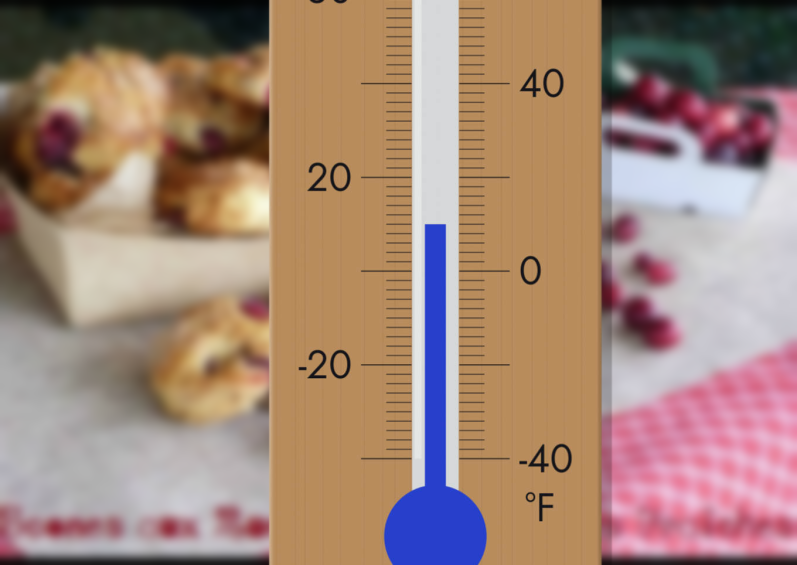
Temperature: 10 °F
